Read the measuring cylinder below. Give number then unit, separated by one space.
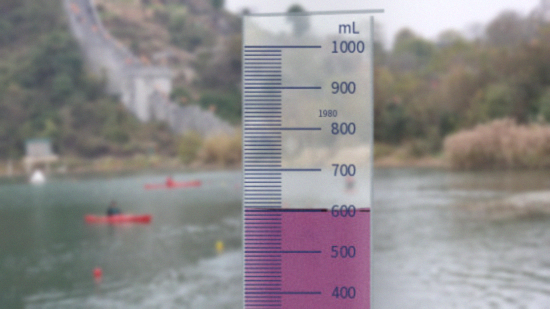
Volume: 600 mL
